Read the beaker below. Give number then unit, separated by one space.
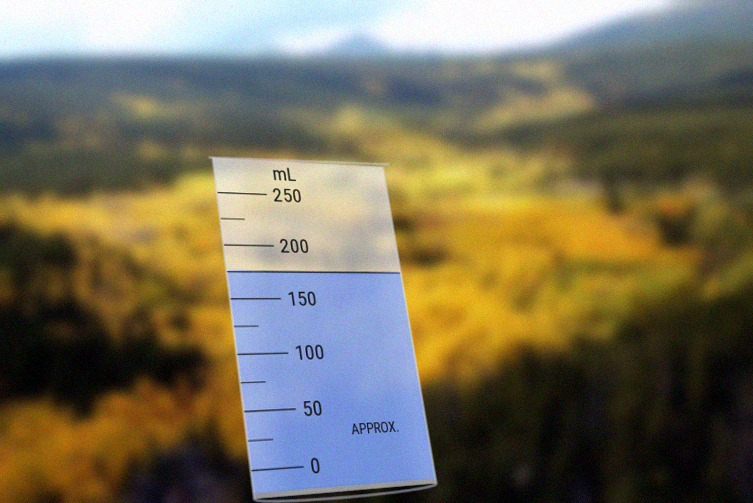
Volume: 175 mL
